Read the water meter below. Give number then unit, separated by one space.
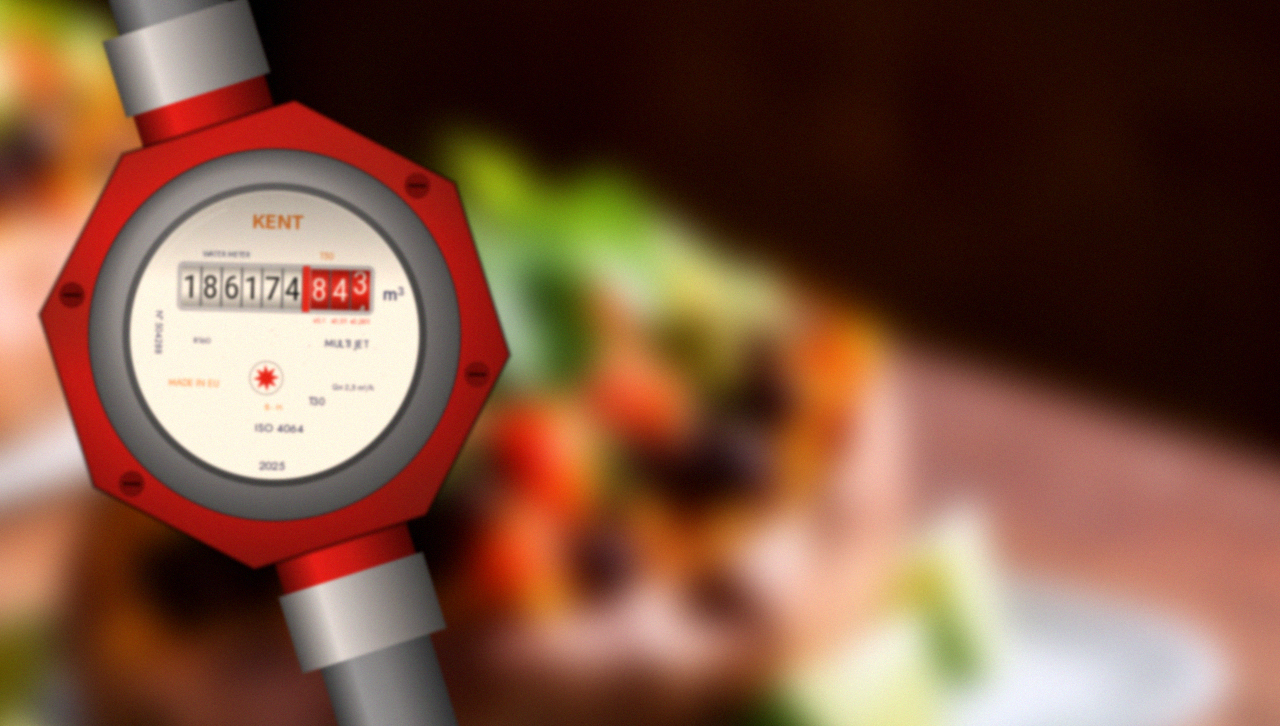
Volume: 186174.843 m³
